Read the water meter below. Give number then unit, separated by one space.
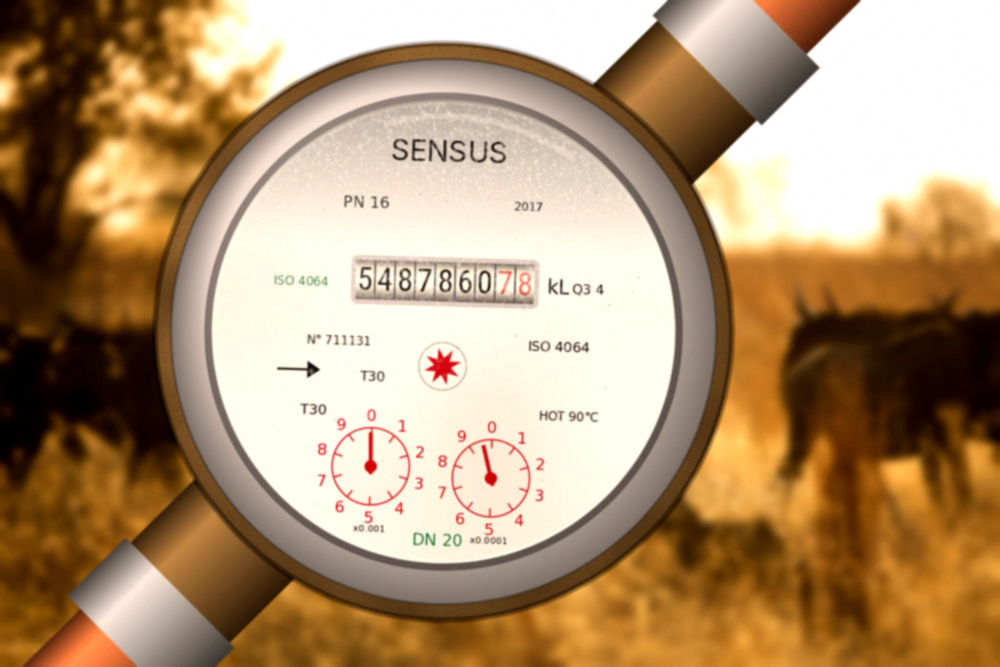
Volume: 5487860.7799 kL
